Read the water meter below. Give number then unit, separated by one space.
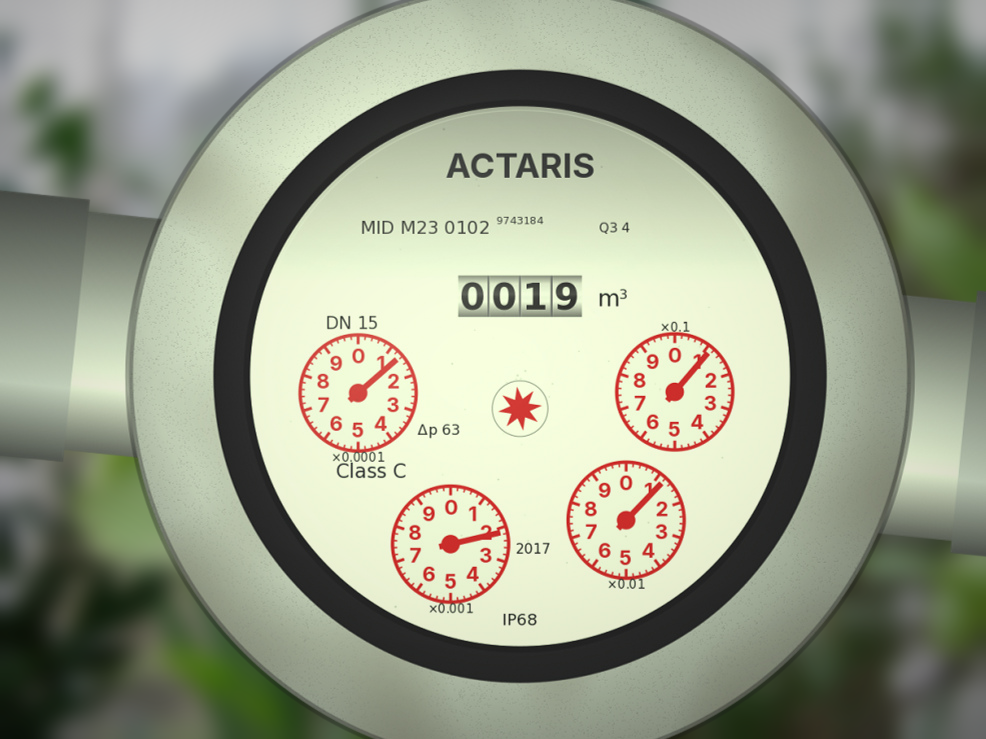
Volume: 19.1121 m³
